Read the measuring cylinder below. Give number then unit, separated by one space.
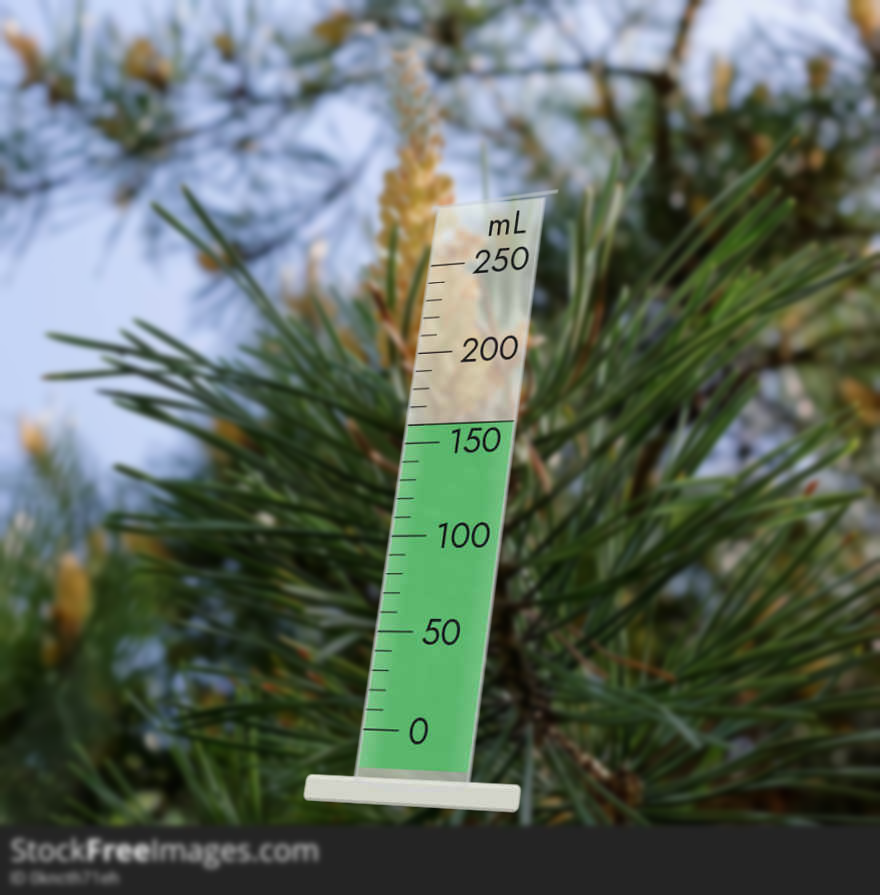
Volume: 160 mL
